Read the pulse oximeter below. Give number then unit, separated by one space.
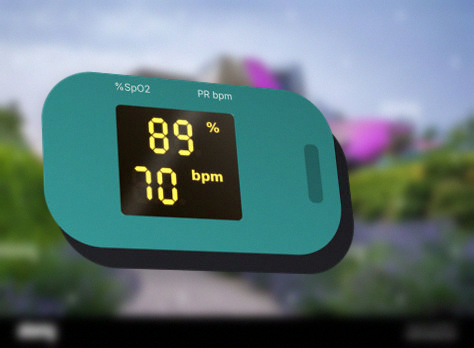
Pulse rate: 70 bpm
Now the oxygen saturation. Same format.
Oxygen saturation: 89 %
